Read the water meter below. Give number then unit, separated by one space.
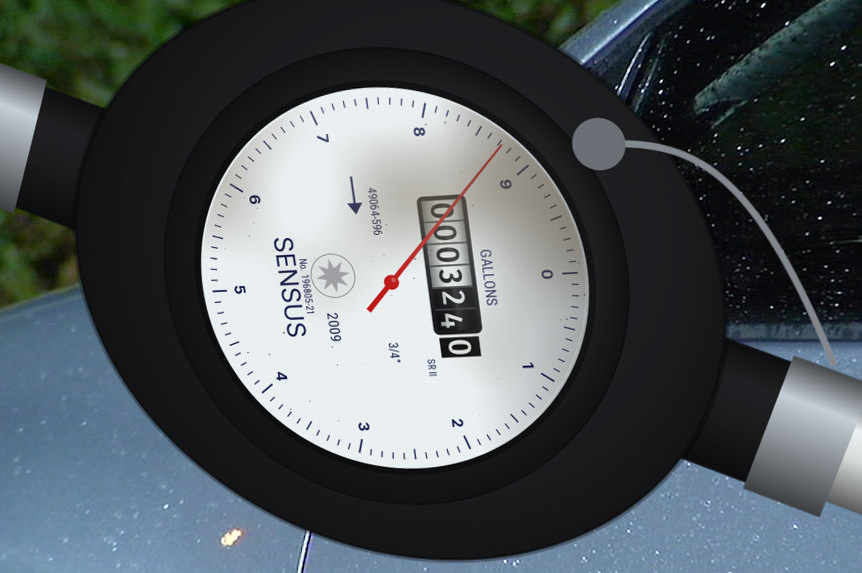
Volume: 3238.7 gal
